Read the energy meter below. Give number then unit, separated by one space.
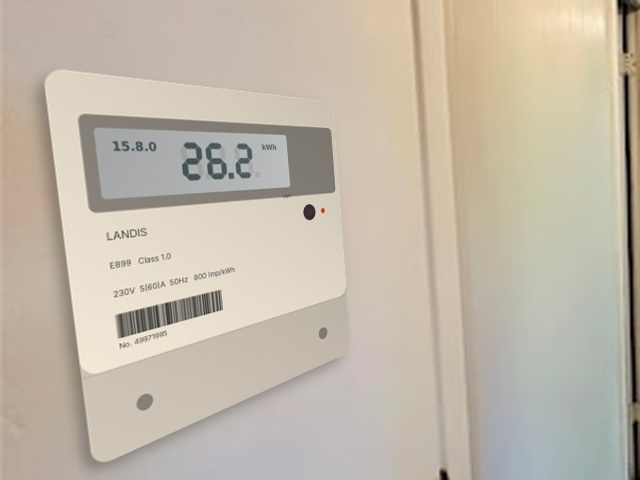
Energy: 26.2 kWh
